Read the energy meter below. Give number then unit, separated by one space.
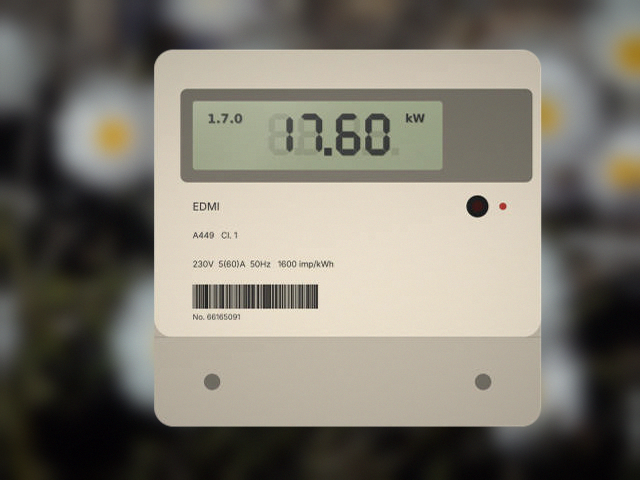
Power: 17.60 kW
